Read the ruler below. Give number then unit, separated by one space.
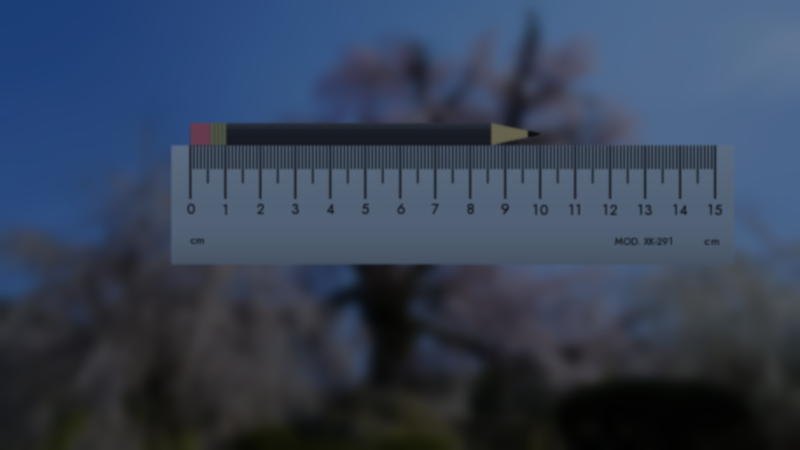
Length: 10 cm
